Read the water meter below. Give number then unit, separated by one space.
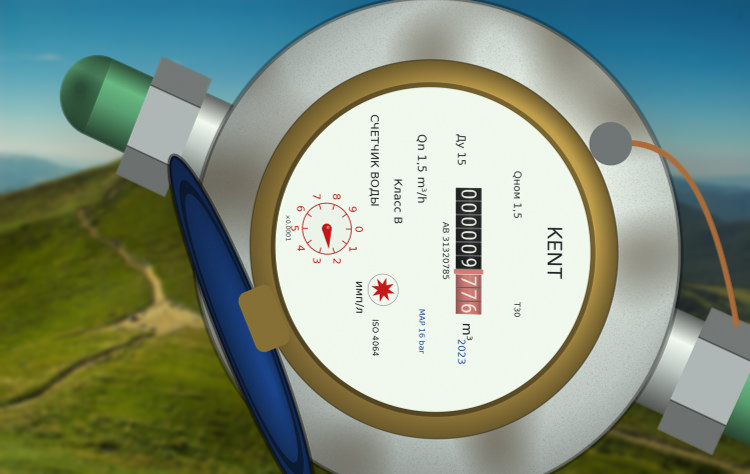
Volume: 9.7762 m³
